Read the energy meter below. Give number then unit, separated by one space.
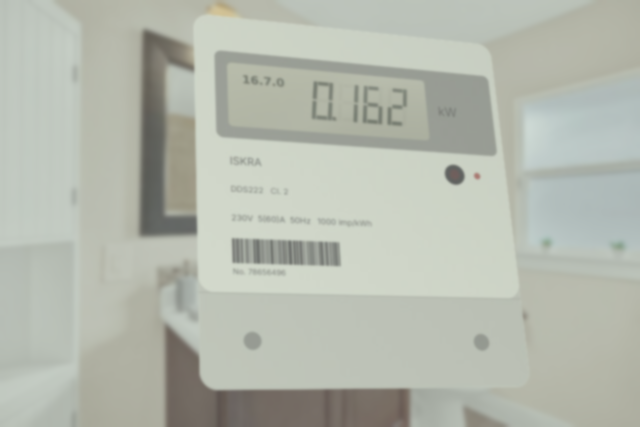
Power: 0.162 kW
